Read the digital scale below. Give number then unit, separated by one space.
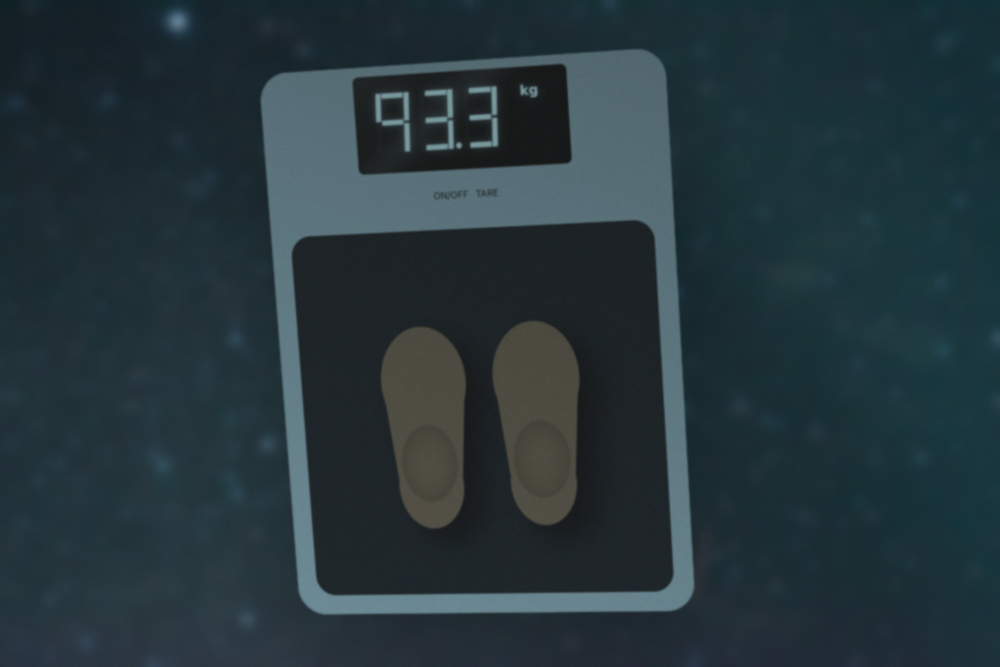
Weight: 93.3 kg
